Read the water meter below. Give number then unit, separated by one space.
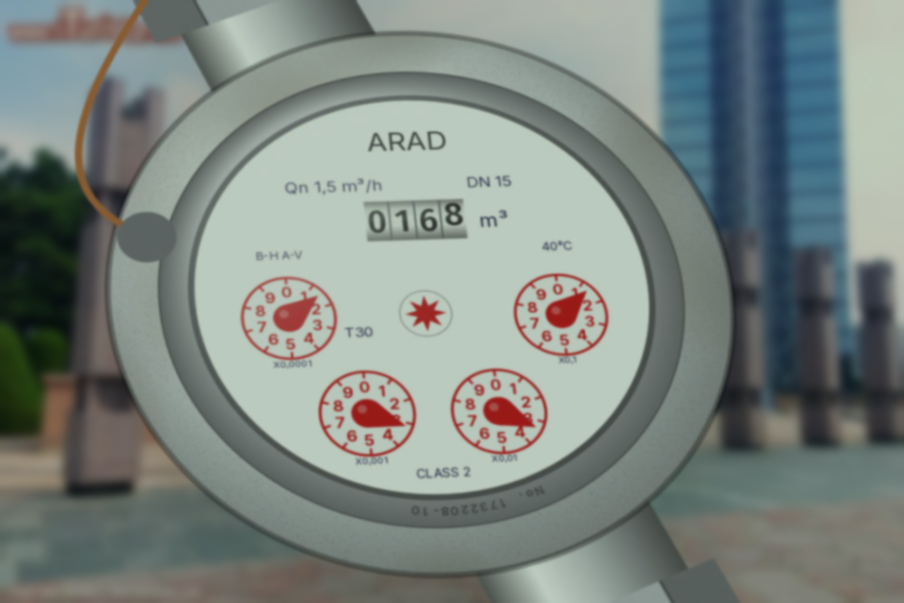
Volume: 168.1331 m³
